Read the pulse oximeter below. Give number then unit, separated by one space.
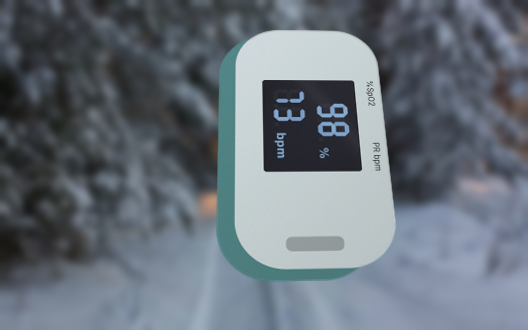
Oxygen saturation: 98 %
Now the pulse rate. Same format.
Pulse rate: 73 bpm
